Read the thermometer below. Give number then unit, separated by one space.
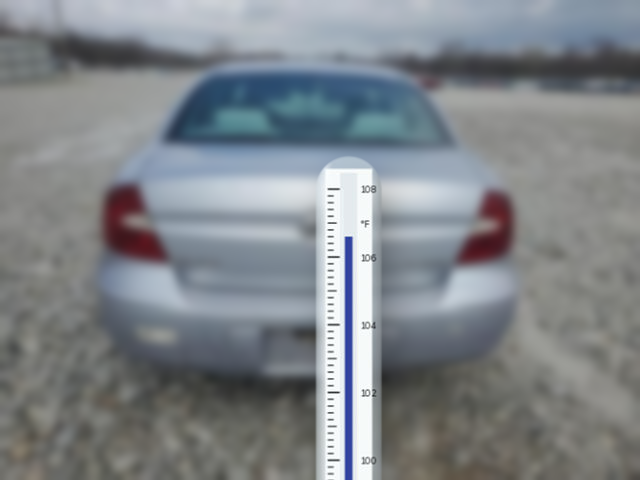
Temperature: 106.6 °F
